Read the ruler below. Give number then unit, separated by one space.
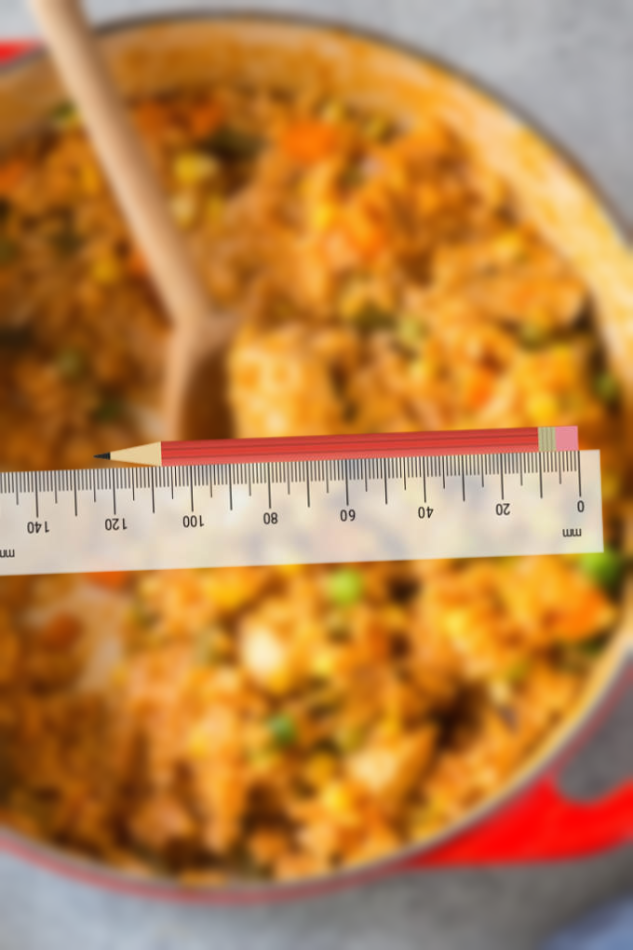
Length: 125 mm
